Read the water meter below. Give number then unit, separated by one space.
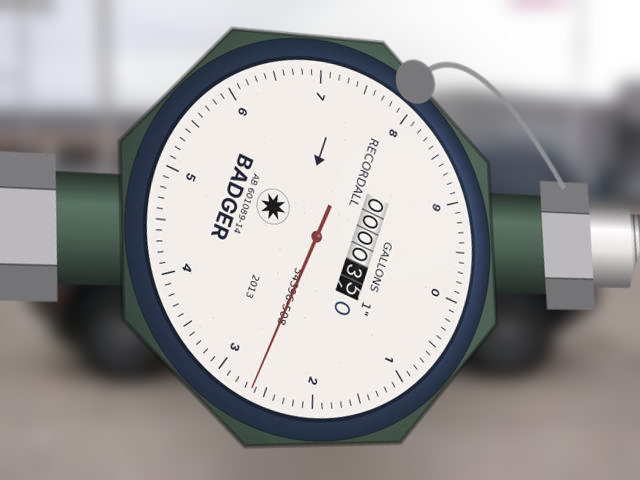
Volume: 352.6 gal
